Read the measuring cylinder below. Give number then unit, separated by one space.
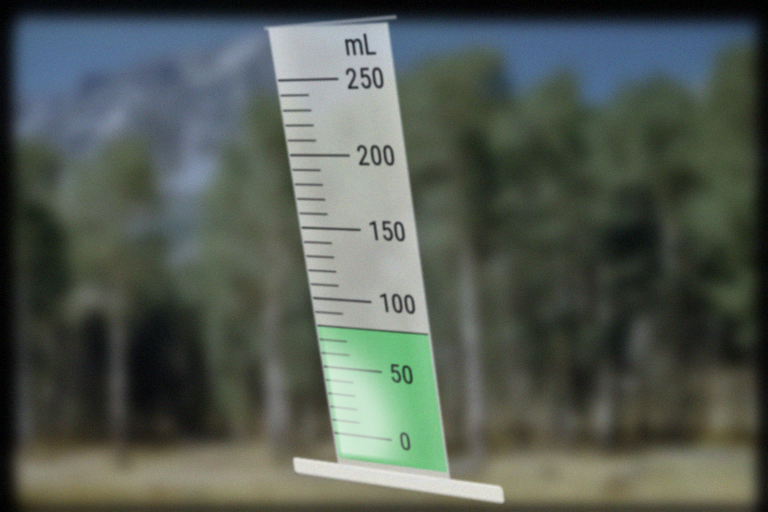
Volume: 80 mL
